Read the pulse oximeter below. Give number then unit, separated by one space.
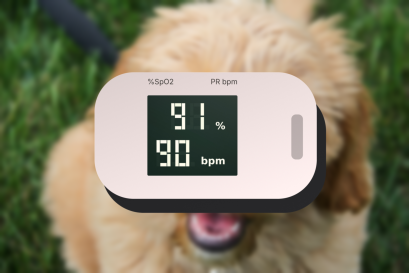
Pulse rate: 90 bpm
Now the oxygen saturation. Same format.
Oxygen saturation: 91 %
